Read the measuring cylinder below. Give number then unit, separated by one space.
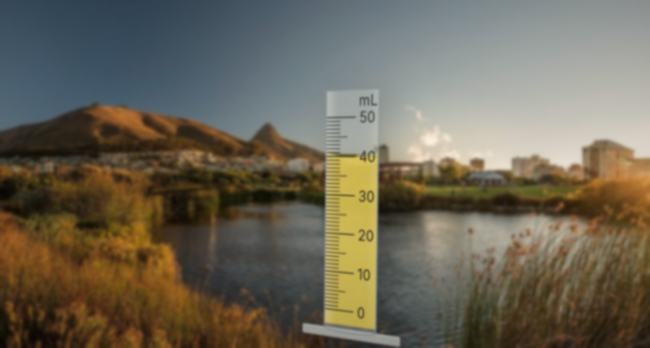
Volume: 40 mL
